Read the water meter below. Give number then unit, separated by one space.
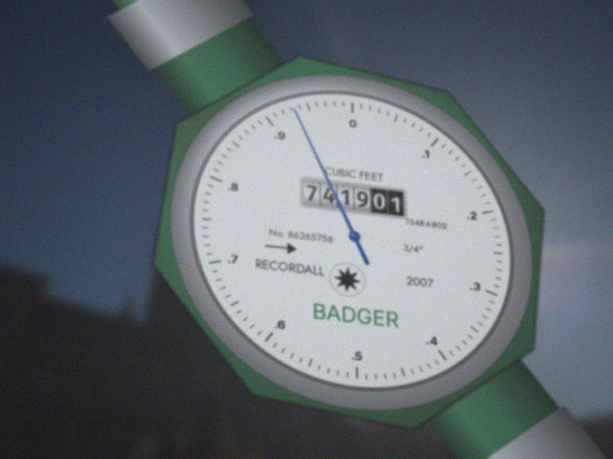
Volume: 741900.93 ft³
